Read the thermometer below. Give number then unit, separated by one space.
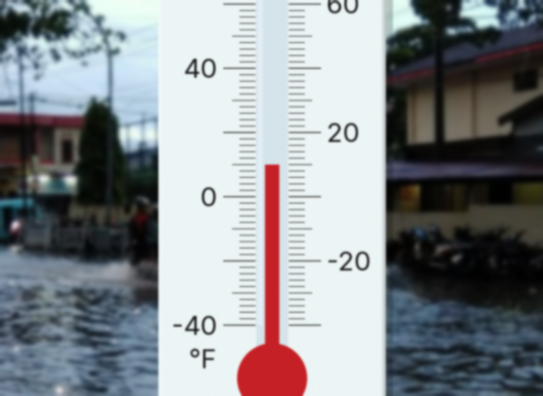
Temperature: 10 °F
